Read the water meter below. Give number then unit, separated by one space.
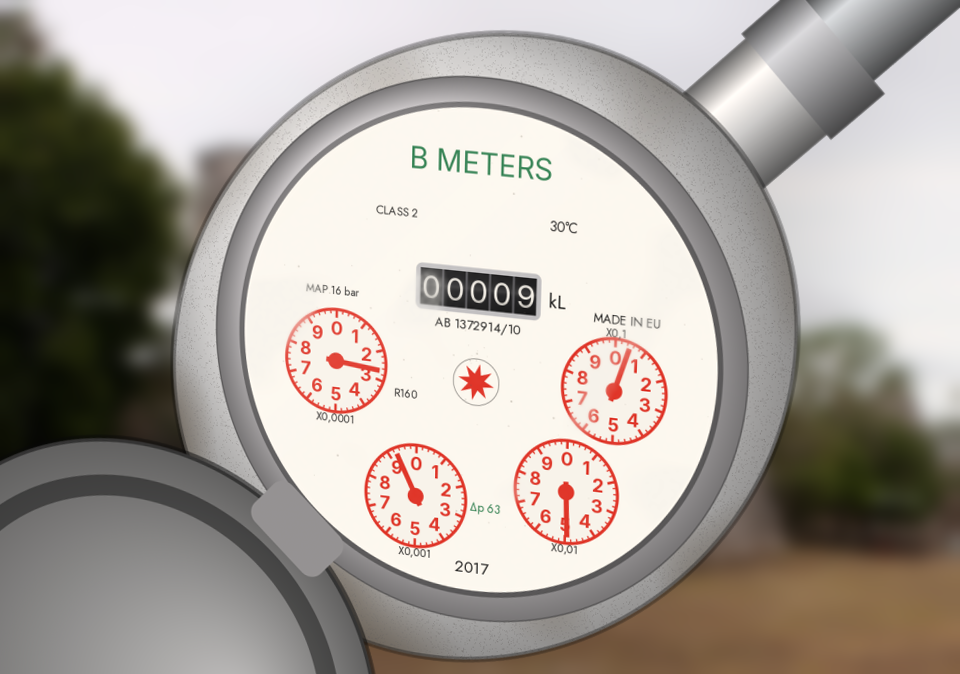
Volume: 9.0492 kL
